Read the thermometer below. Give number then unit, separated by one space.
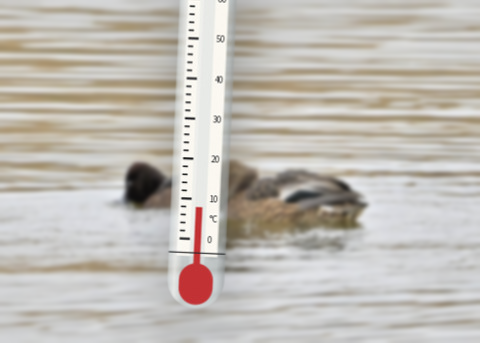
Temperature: 8 °C
